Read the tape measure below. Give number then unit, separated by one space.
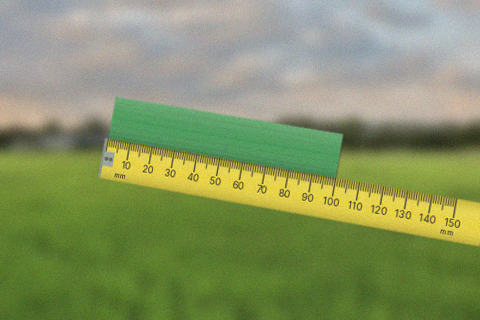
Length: 100 mm
